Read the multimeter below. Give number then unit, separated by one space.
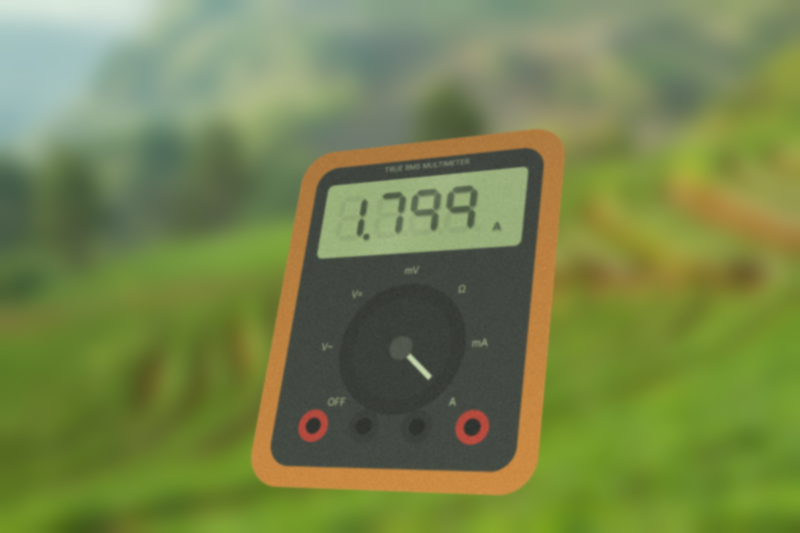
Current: 1.799 A
